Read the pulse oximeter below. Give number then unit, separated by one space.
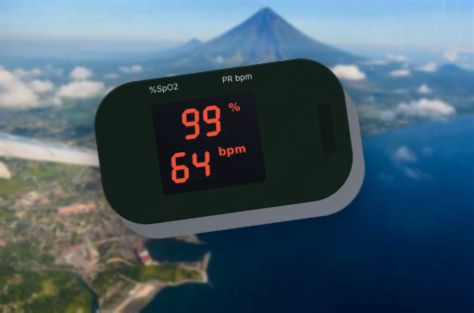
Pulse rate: 64 bpm
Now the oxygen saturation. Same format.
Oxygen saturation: 99 %
